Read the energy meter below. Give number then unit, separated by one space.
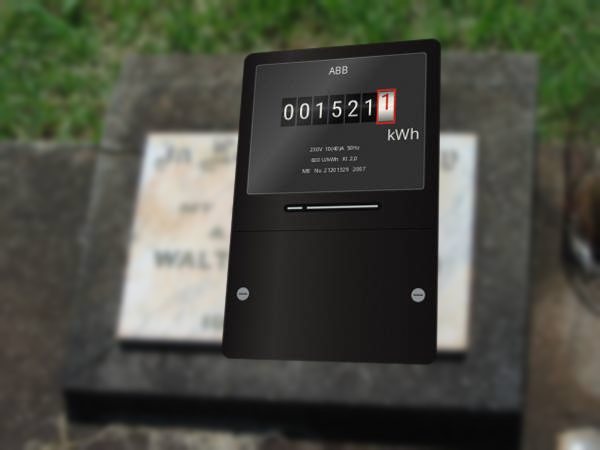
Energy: 1521.1 kWh
